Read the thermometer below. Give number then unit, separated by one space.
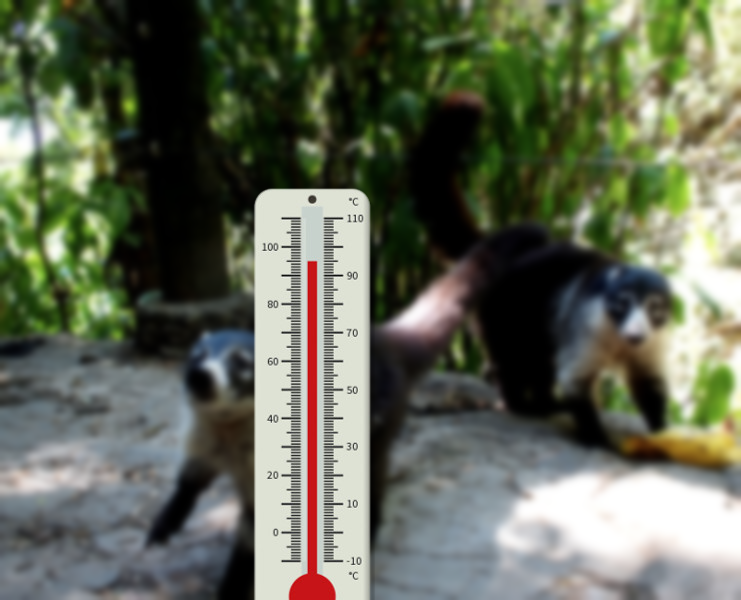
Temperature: 95 °C
